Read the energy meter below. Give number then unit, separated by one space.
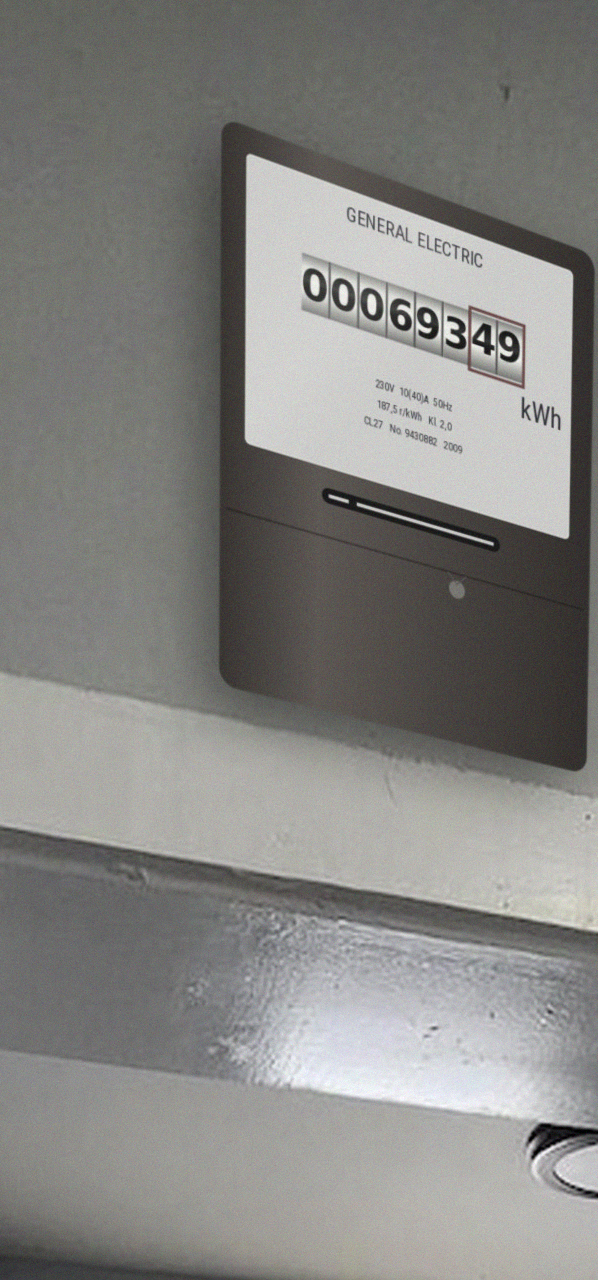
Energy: 693.49 kWh
